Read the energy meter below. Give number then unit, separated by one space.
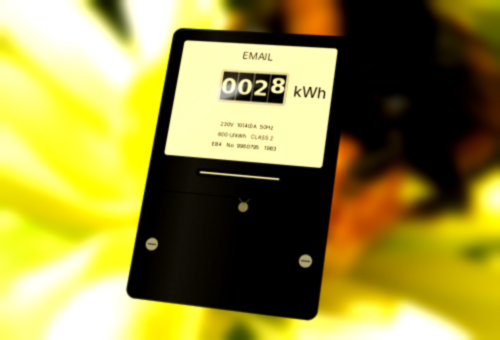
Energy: 28 kWh
